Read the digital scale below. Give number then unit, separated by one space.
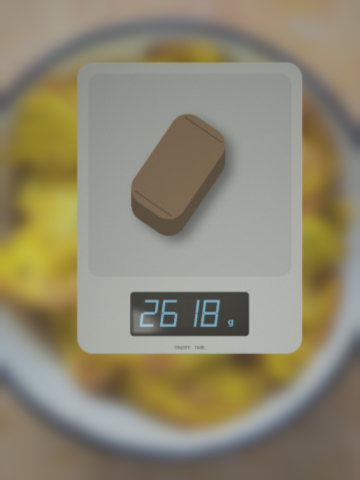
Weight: 2618 g
